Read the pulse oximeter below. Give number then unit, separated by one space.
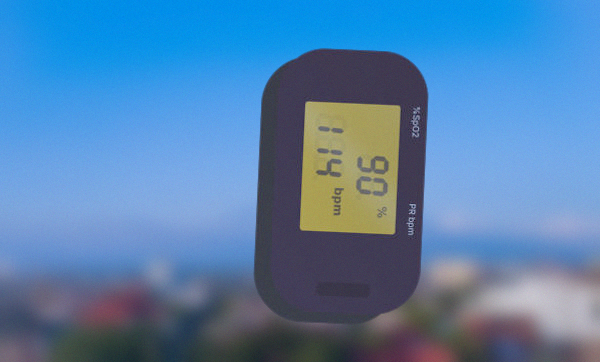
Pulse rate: 114 bpm
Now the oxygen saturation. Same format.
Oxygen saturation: 90 %
